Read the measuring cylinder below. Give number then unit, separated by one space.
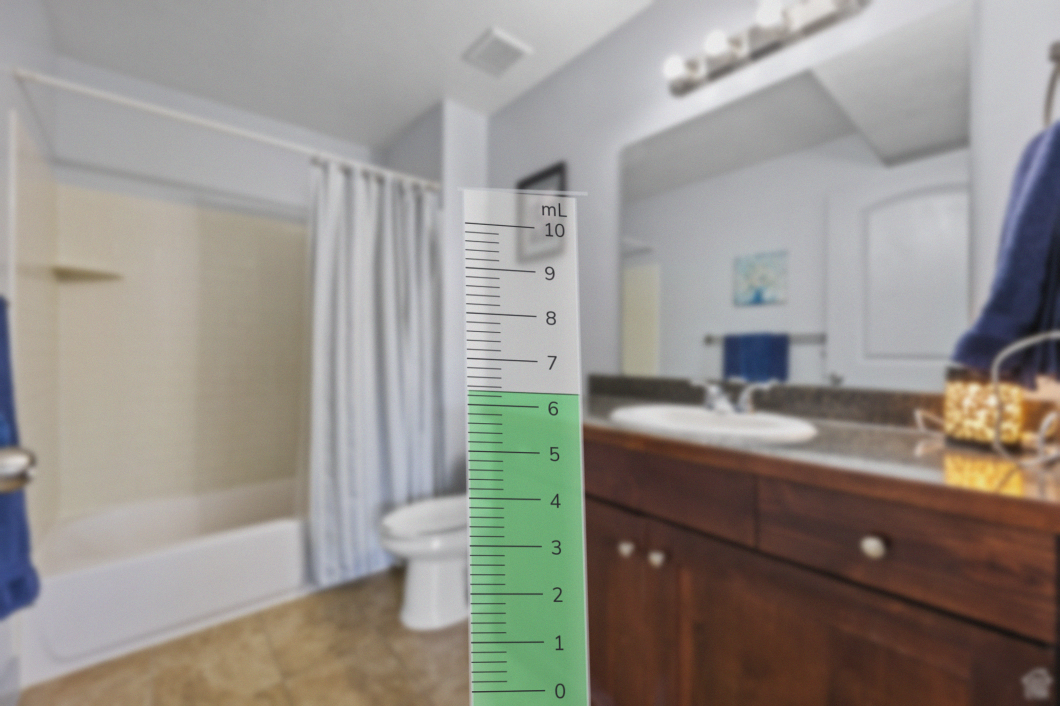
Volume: 6.3 mL
